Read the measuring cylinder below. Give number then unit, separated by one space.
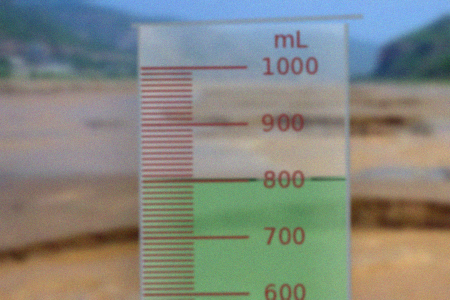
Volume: 800 mL
